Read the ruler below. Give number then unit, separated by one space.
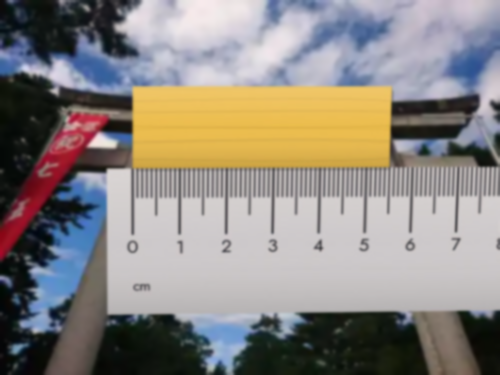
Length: 5.5 cm
